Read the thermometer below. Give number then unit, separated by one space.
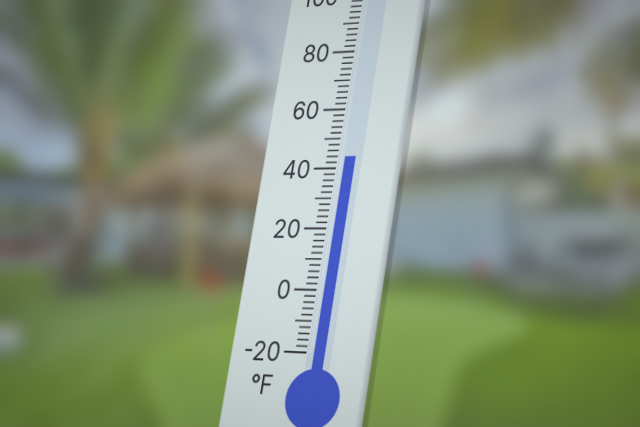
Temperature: 44 °F
